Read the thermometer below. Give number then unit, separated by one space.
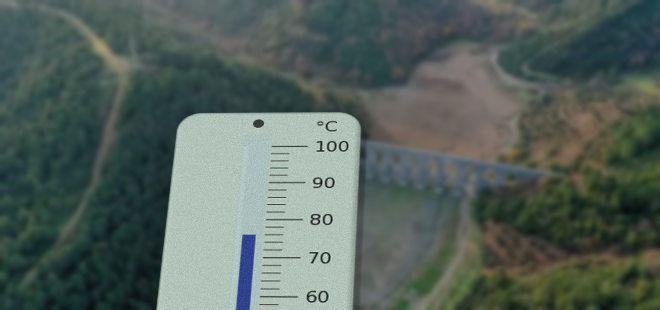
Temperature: 76 °C
